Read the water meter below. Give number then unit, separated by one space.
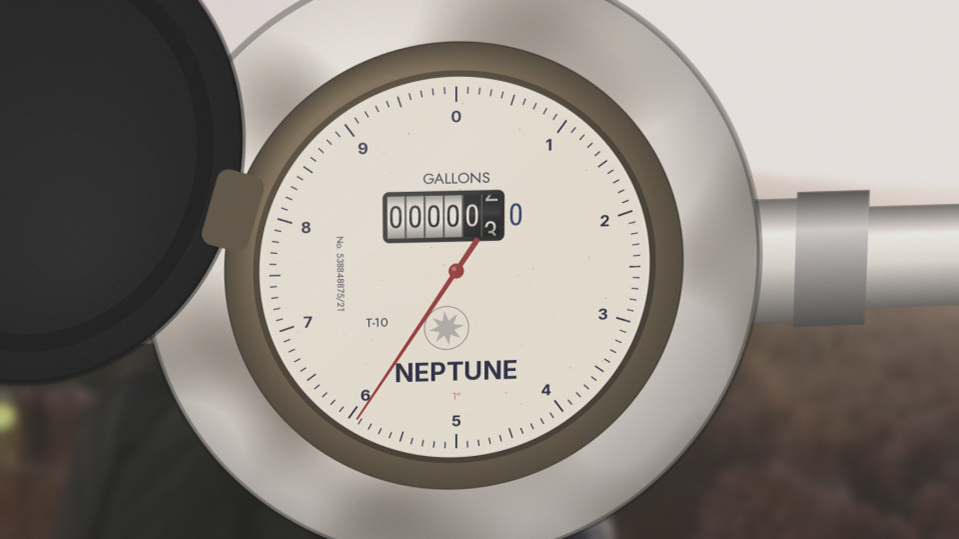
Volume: 25.9 gal
